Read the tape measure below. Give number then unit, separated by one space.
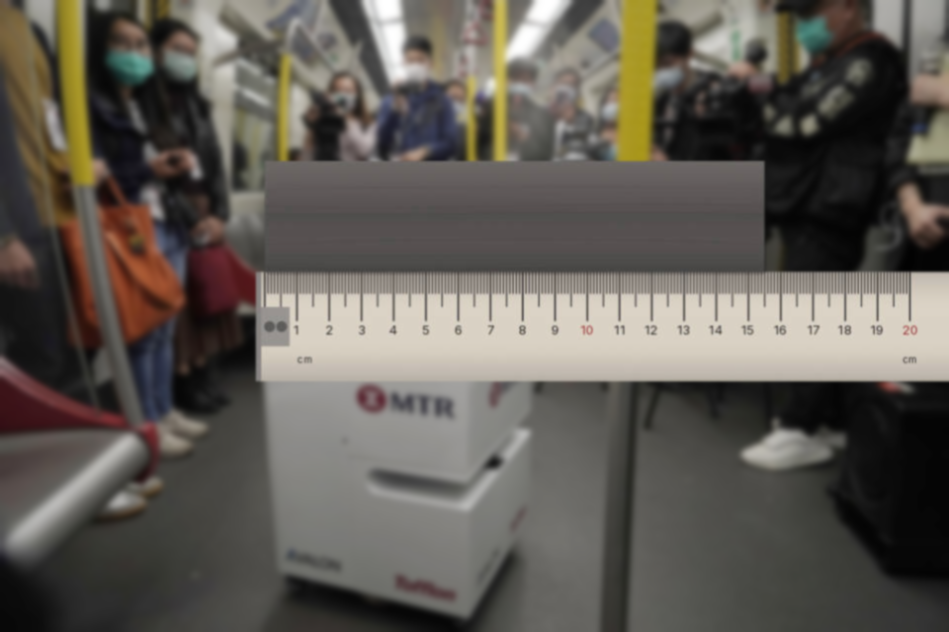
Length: 15.5 cm
